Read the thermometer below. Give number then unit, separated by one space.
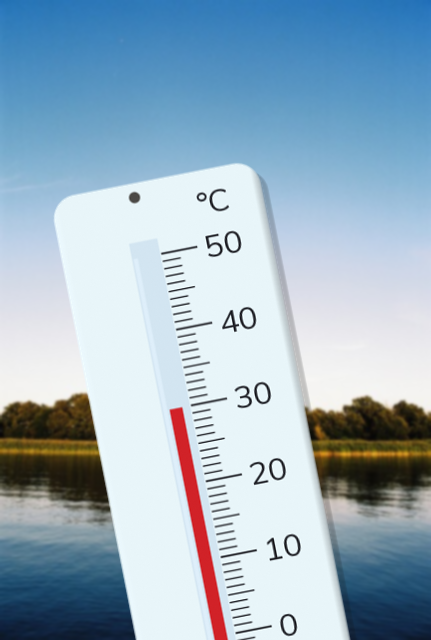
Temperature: 30 °C
